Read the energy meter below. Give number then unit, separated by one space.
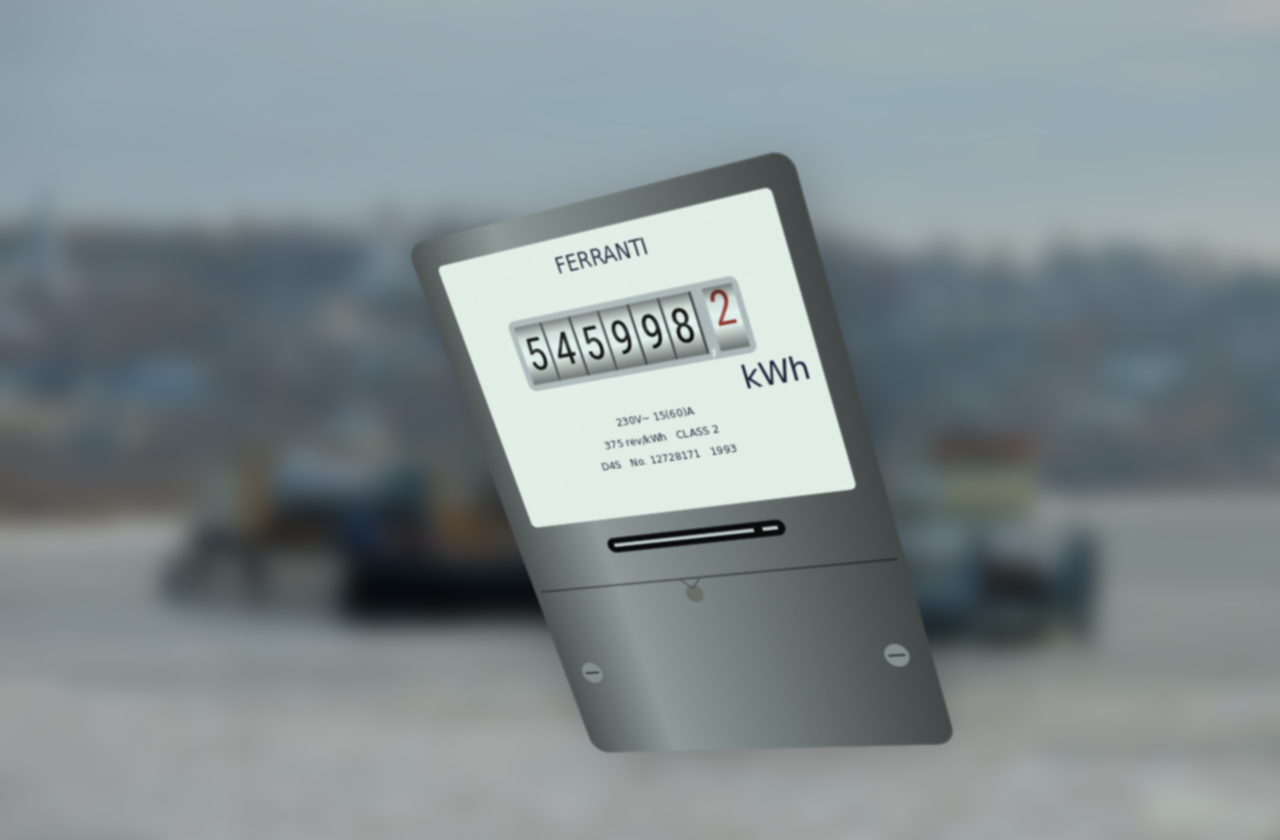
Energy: 545998.2 kWh
